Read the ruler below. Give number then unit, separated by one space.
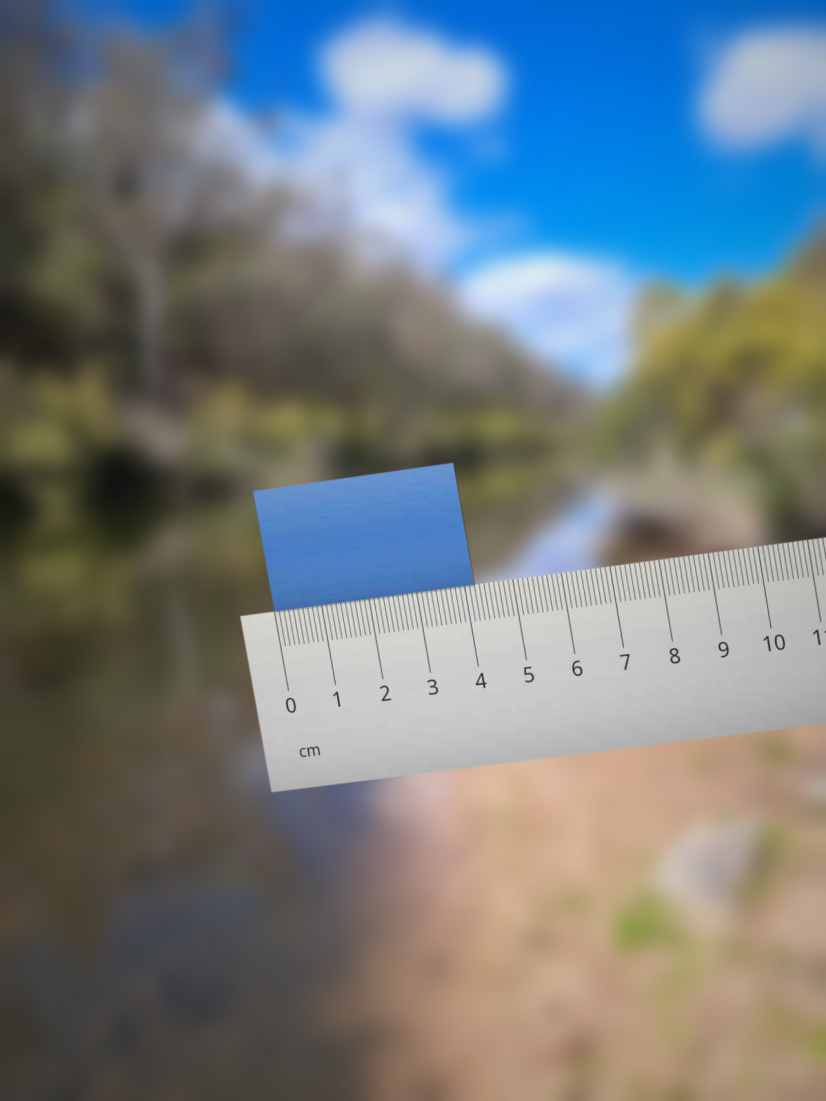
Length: 4.2 cm
